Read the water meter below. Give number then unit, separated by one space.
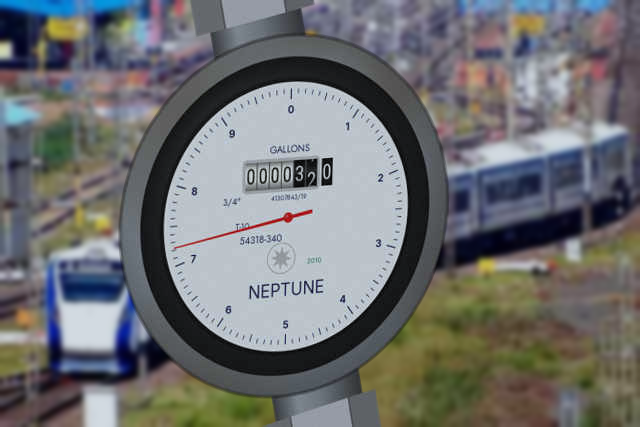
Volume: 317.2 gal
